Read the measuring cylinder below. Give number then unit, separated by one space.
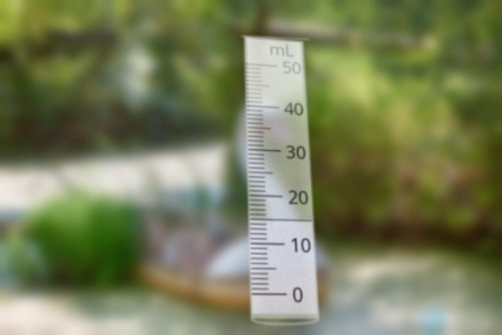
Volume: 15 mL
